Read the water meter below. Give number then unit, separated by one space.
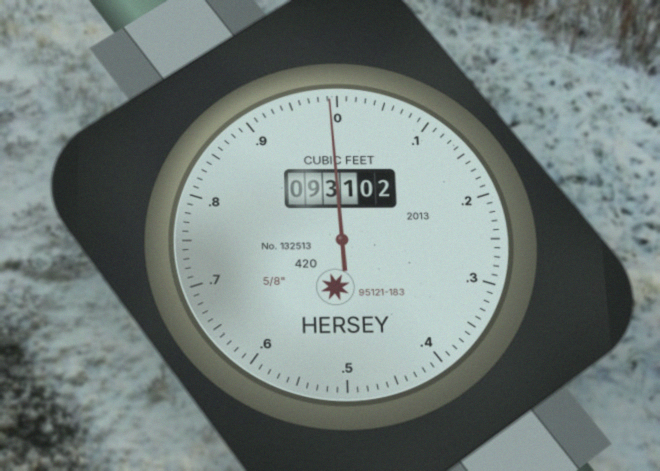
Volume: 93101.99 ft³
